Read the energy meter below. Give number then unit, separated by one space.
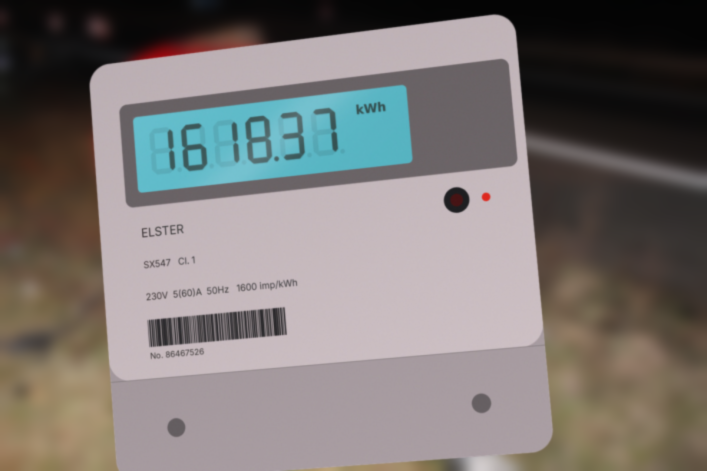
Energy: 1618.37 kWh
